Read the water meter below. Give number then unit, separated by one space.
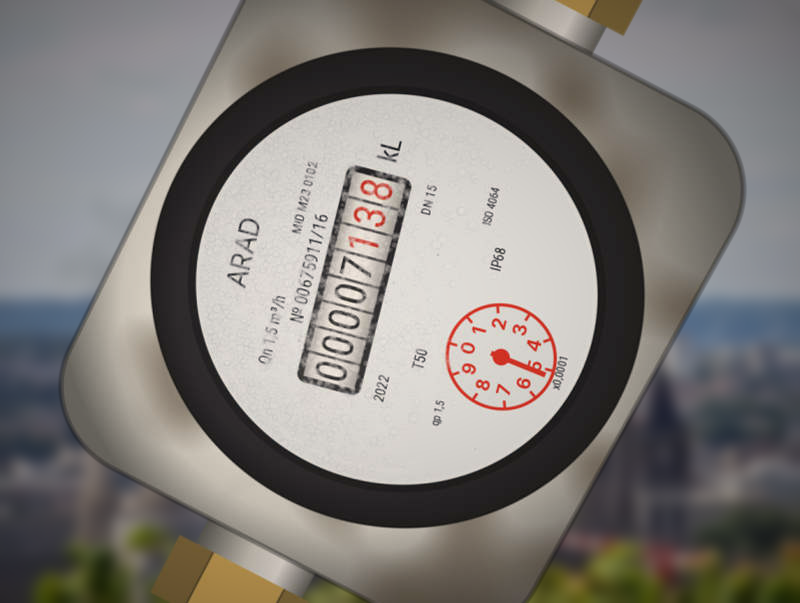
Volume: 7.1385 kL
